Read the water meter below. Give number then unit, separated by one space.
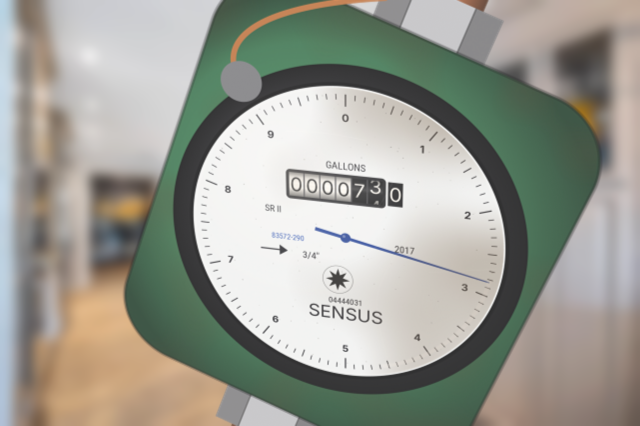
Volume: 732.8 gal
